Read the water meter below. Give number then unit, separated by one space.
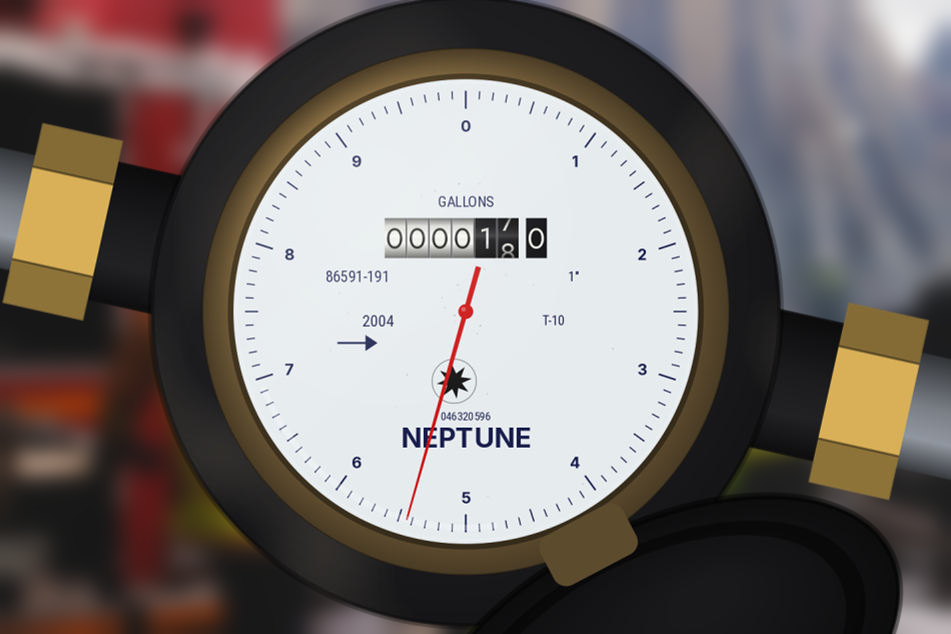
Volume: 175.4 gal
